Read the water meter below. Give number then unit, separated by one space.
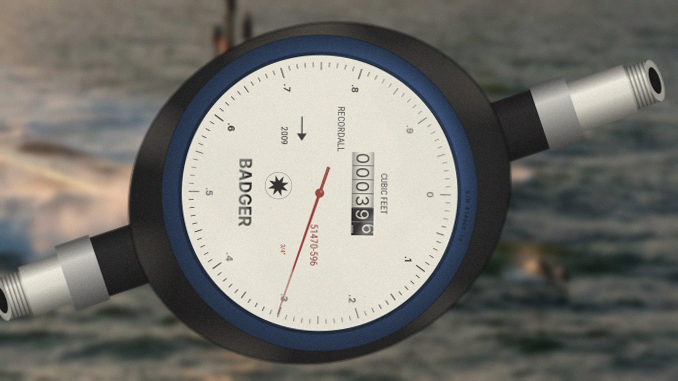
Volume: 396.30 ft³
